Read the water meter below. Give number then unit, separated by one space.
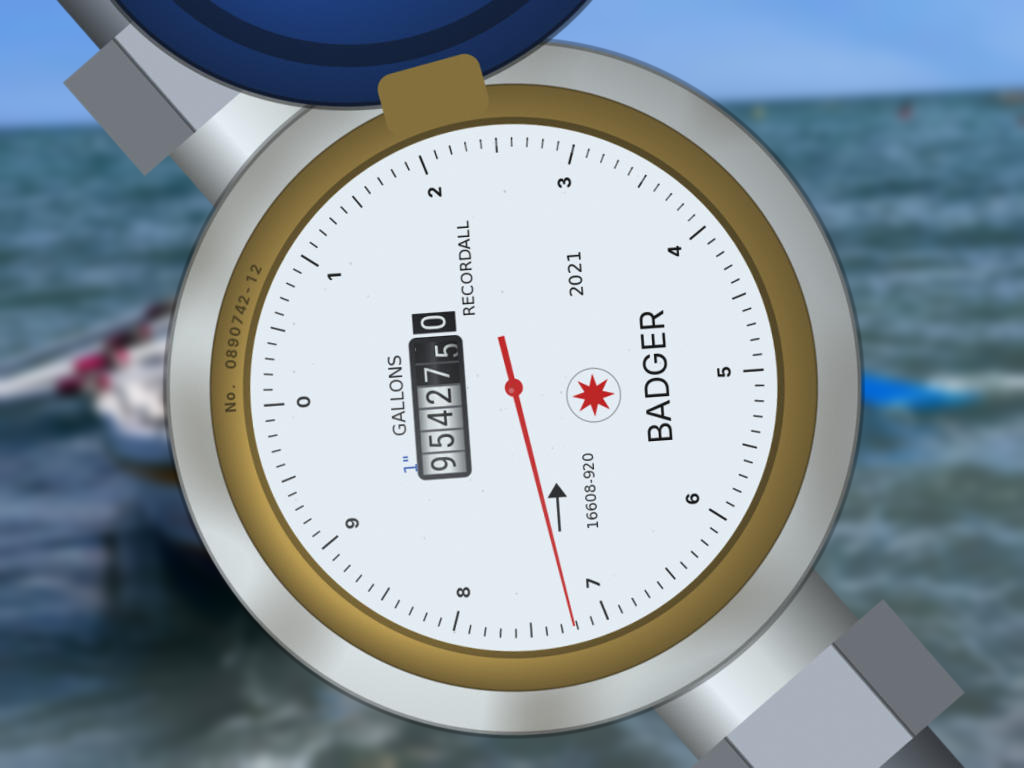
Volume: 9542747.2 gal
